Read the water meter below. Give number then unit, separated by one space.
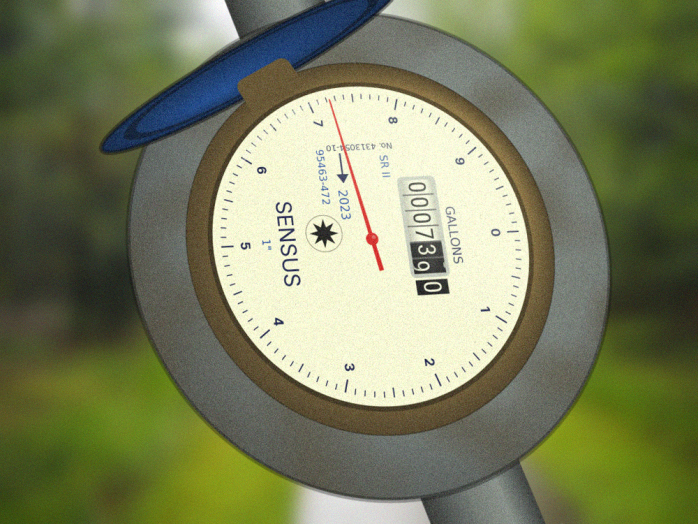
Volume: 7387.2 gal
